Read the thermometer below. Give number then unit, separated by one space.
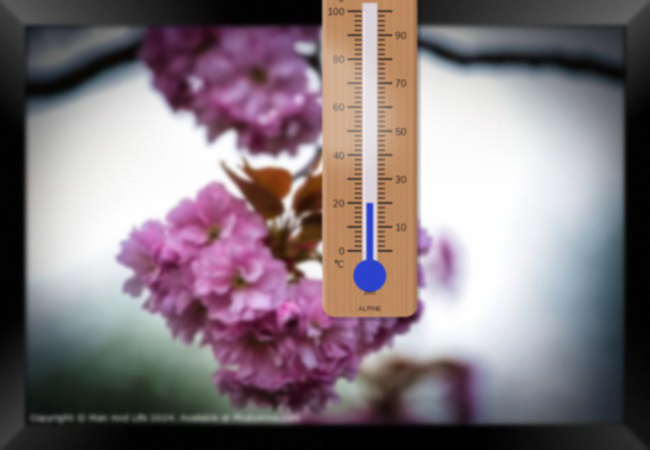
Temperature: 20 °C
